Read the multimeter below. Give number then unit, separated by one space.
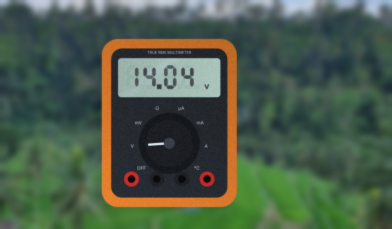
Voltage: 14.04 V
